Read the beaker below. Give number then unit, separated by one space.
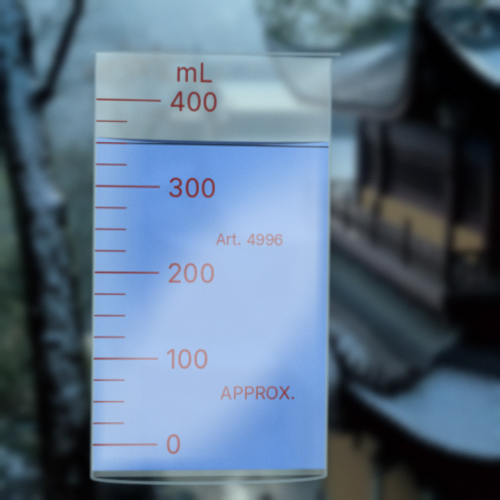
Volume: 350 mL
